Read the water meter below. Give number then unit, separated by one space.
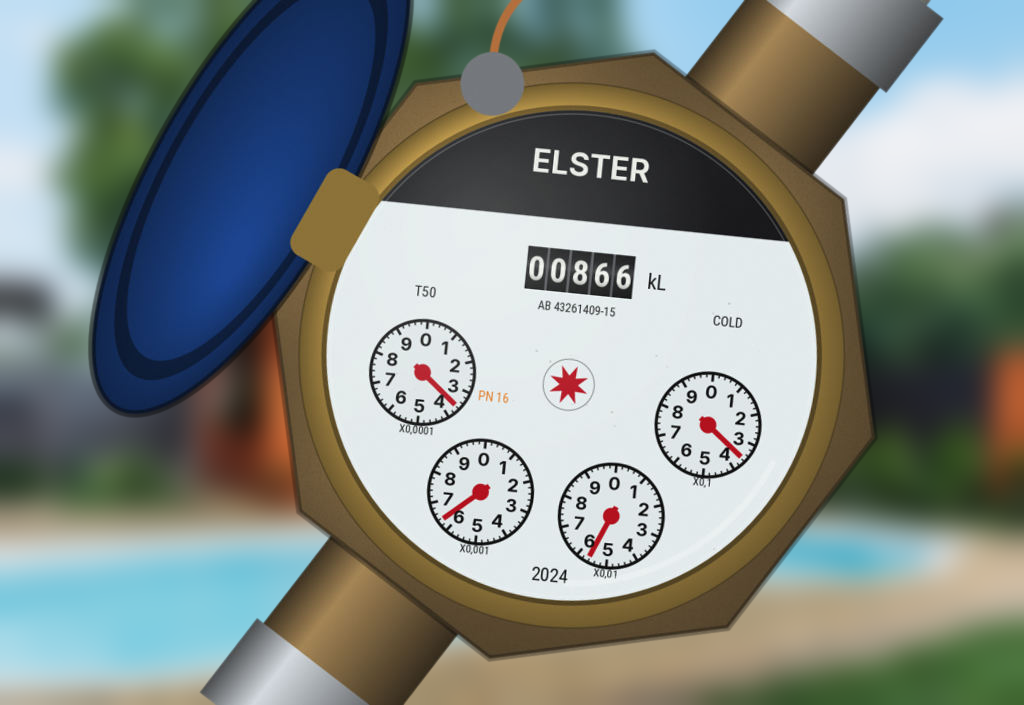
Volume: 866.3563 kL
